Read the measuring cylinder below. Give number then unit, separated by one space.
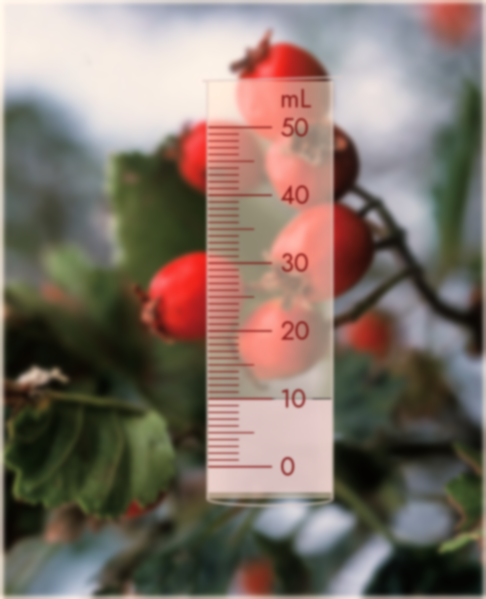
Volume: 10 mL
